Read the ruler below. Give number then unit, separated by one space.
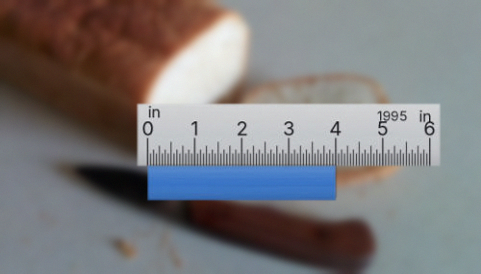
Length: 4 in
